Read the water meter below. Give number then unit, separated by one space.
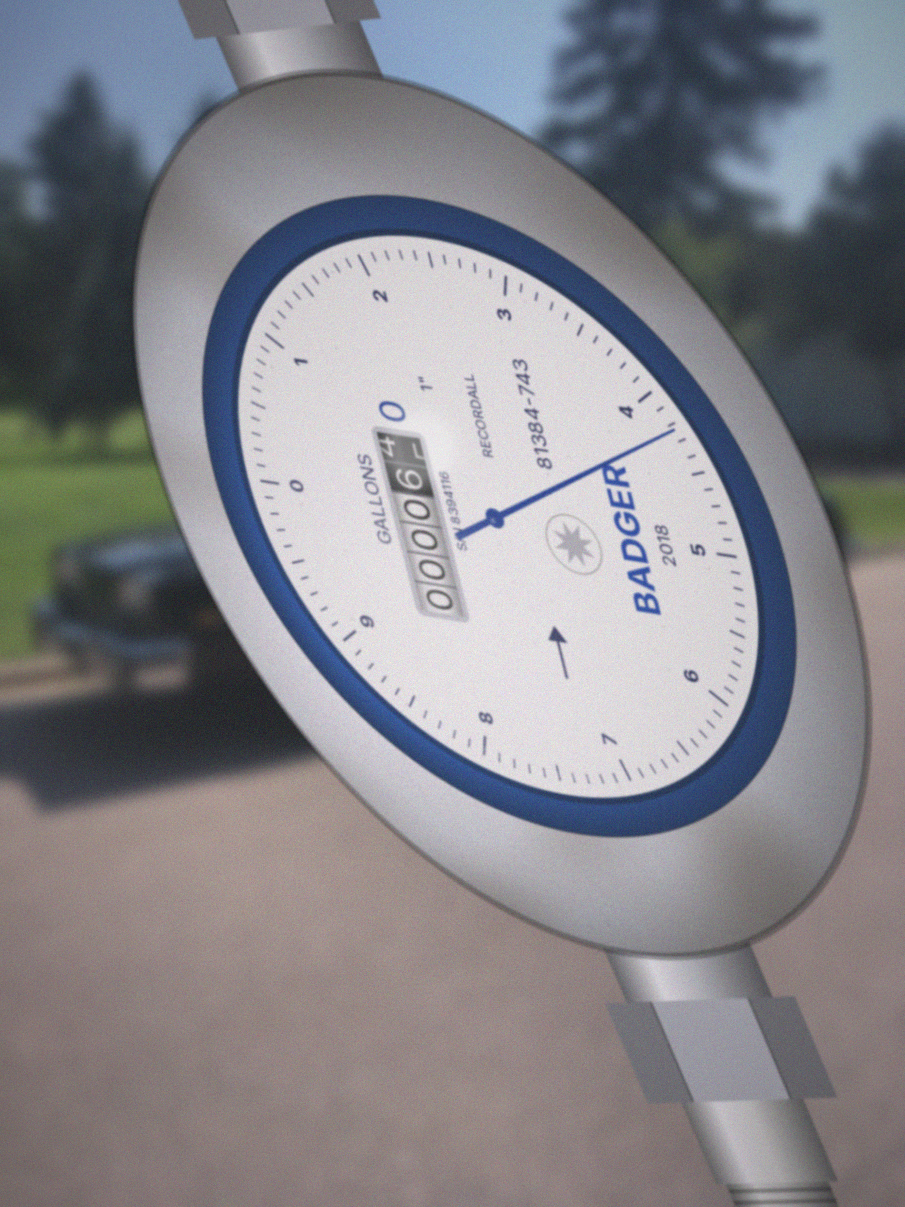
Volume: 644.2 gal
